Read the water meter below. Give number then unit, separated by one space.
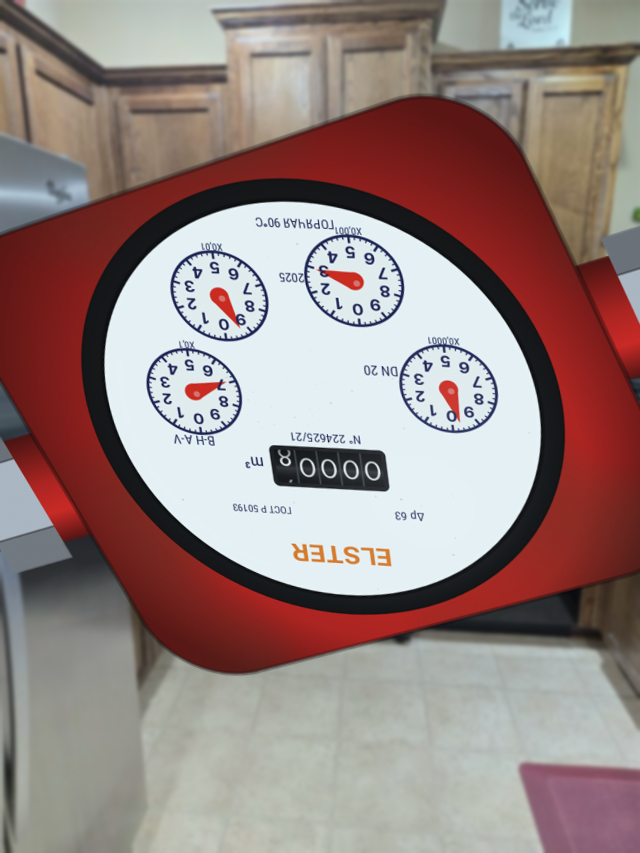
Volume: 7.6929 m³
